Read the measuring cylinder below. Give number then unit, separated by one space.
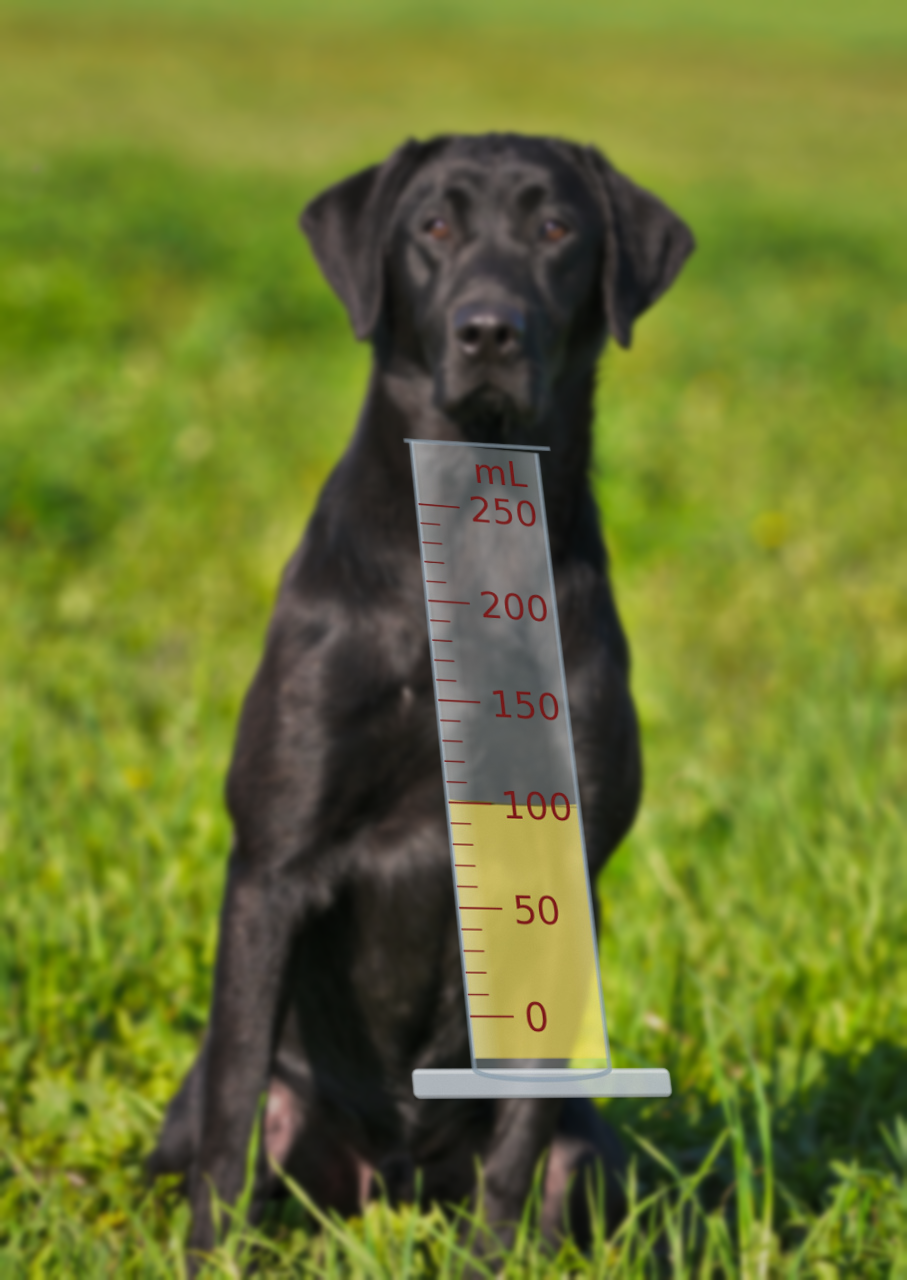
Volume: 100 mL
